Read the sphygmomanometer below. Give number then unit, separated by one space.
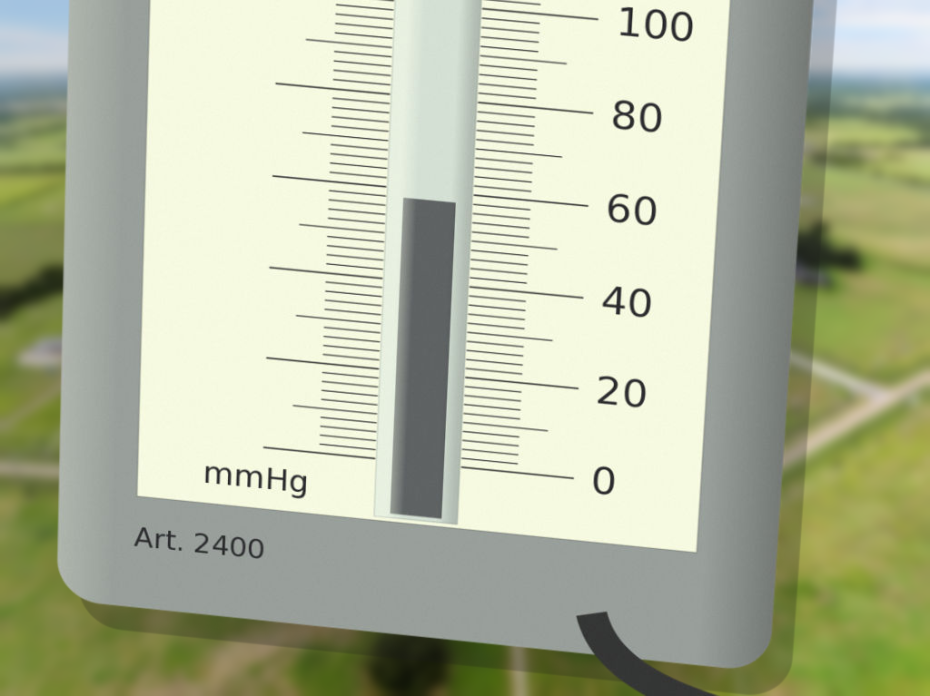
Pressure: 58 mmHg
